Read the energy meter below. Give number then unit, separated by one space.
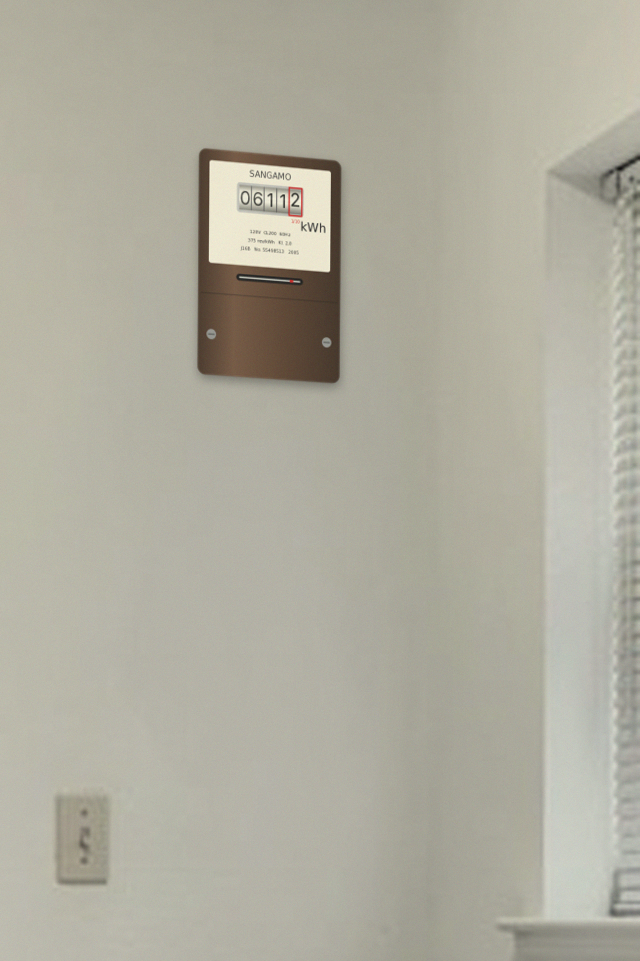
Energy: 611.2 kWh
